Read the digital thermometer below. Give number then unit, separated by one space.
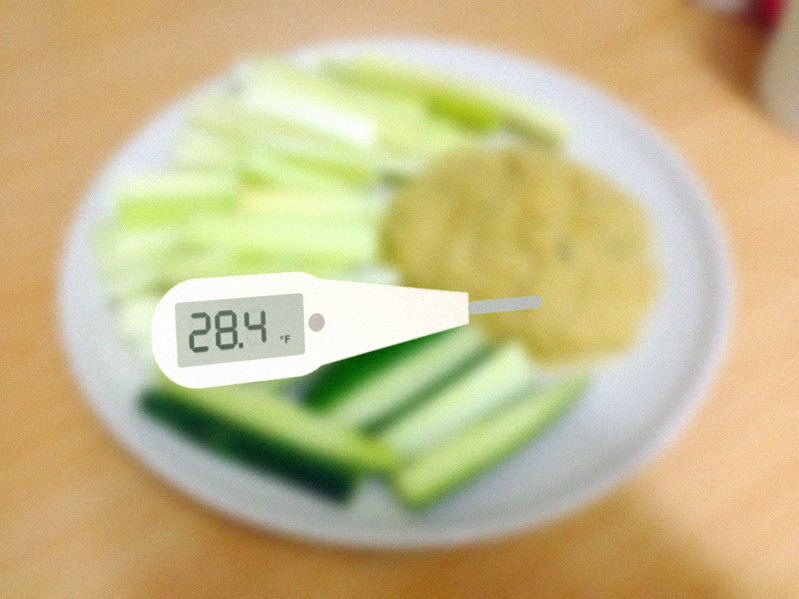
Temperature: 28.4 °F
